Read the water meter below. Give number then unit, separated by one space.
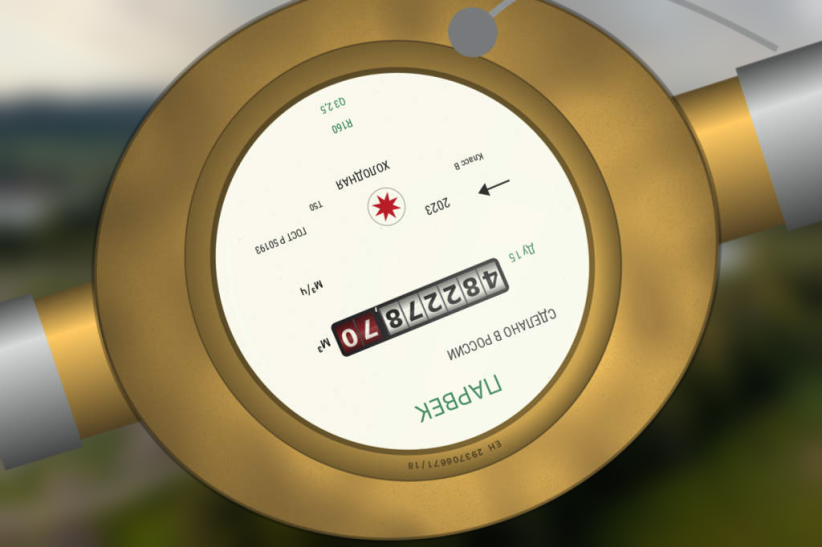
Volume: 482278.70 m³
